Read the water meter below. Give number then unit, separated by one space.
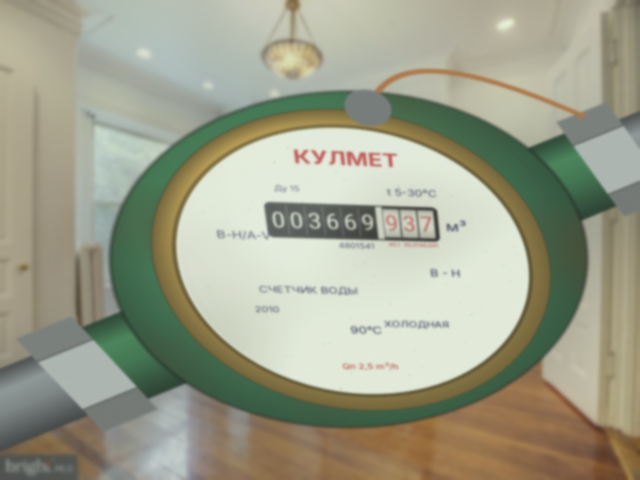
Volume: 3669.937 m³
